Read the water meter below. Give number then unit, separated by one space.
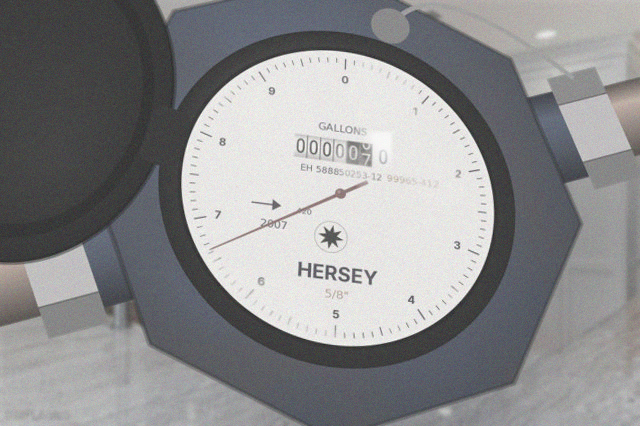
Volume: 66.6 gal
